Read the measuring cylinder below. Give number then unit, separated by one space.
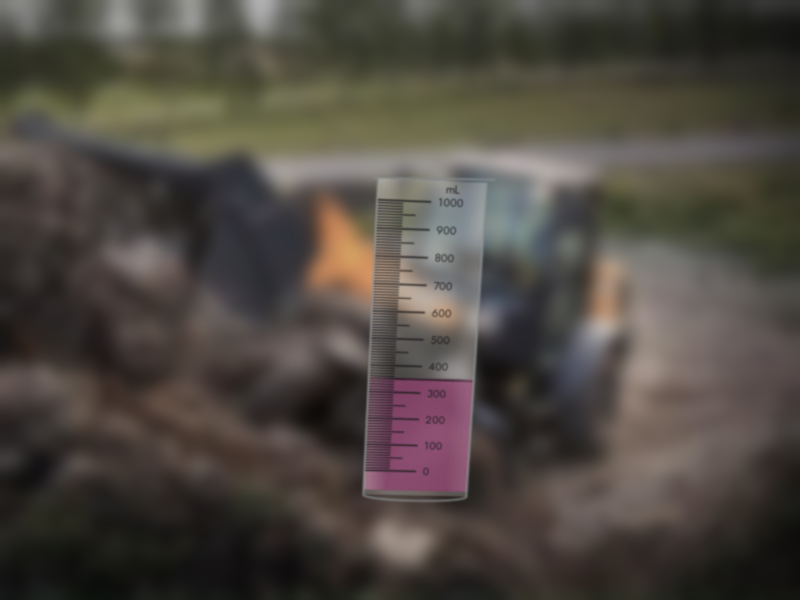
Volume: 350 mL
